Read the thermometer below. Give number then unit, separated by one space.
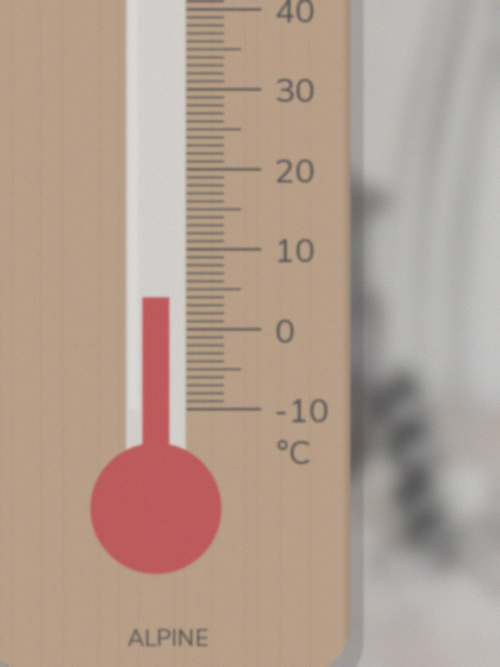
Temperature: 4 °C
